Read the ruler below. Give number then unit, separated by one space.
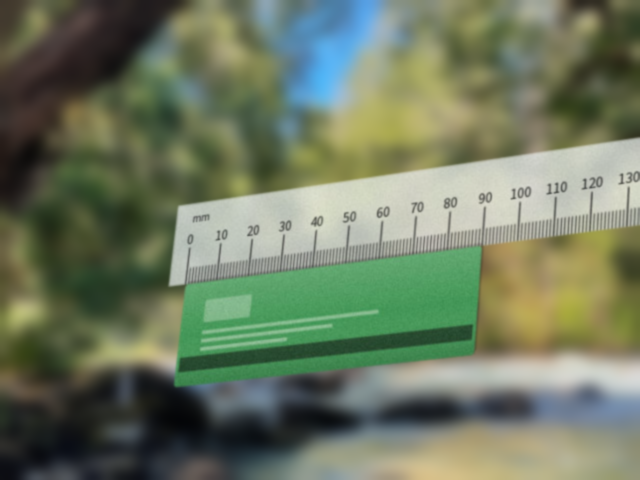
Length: 90 mm
